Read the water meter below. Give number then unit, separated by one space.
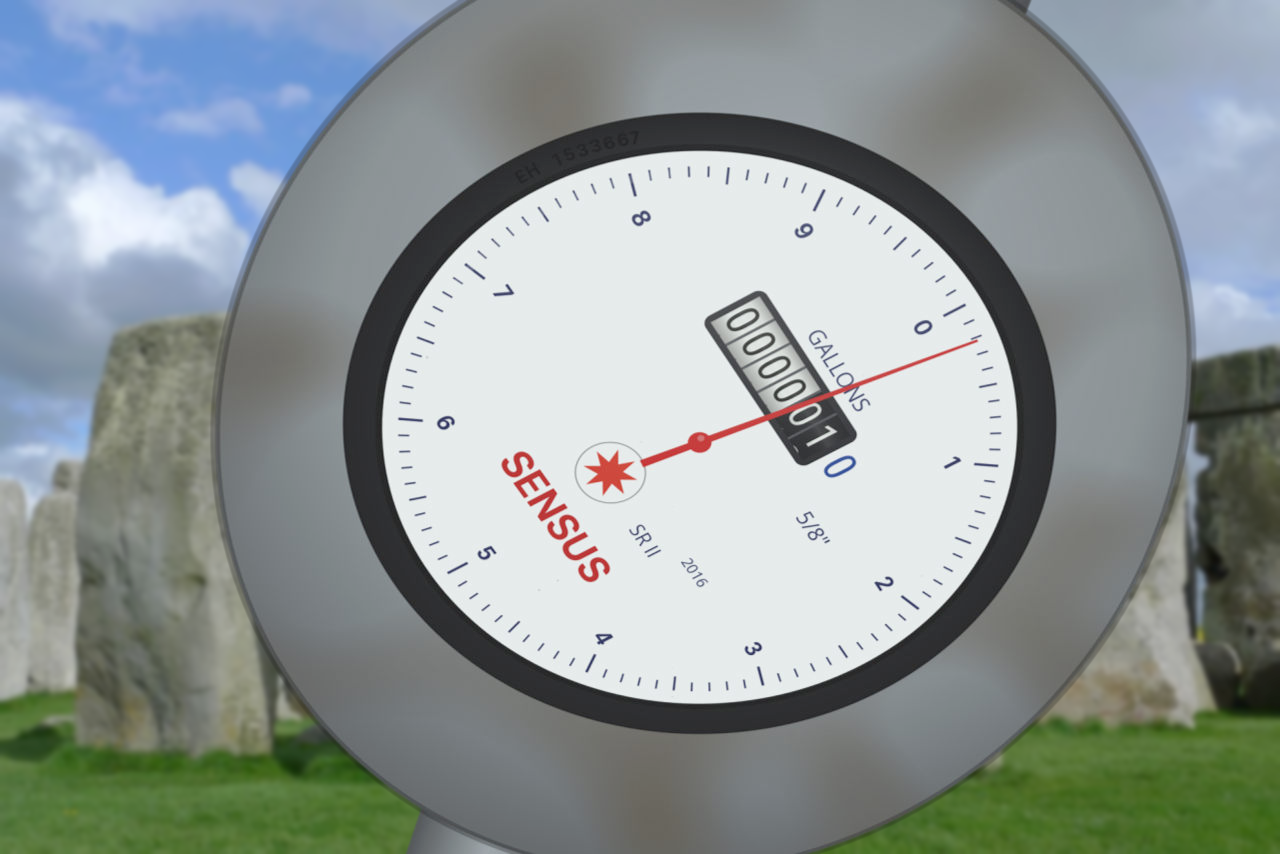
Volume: 10.2 gal
